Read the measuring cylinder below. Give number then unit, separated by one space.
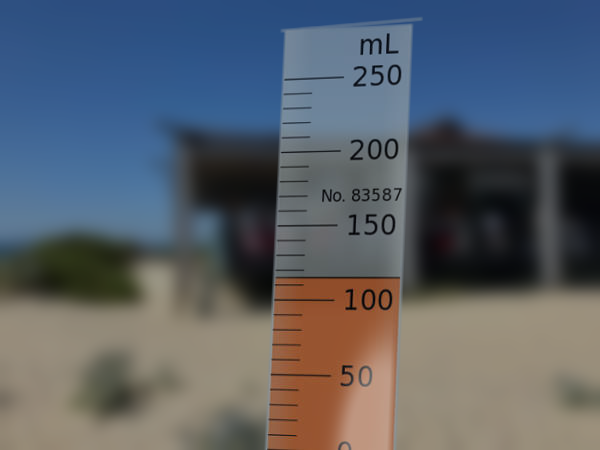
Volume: 115 mL
